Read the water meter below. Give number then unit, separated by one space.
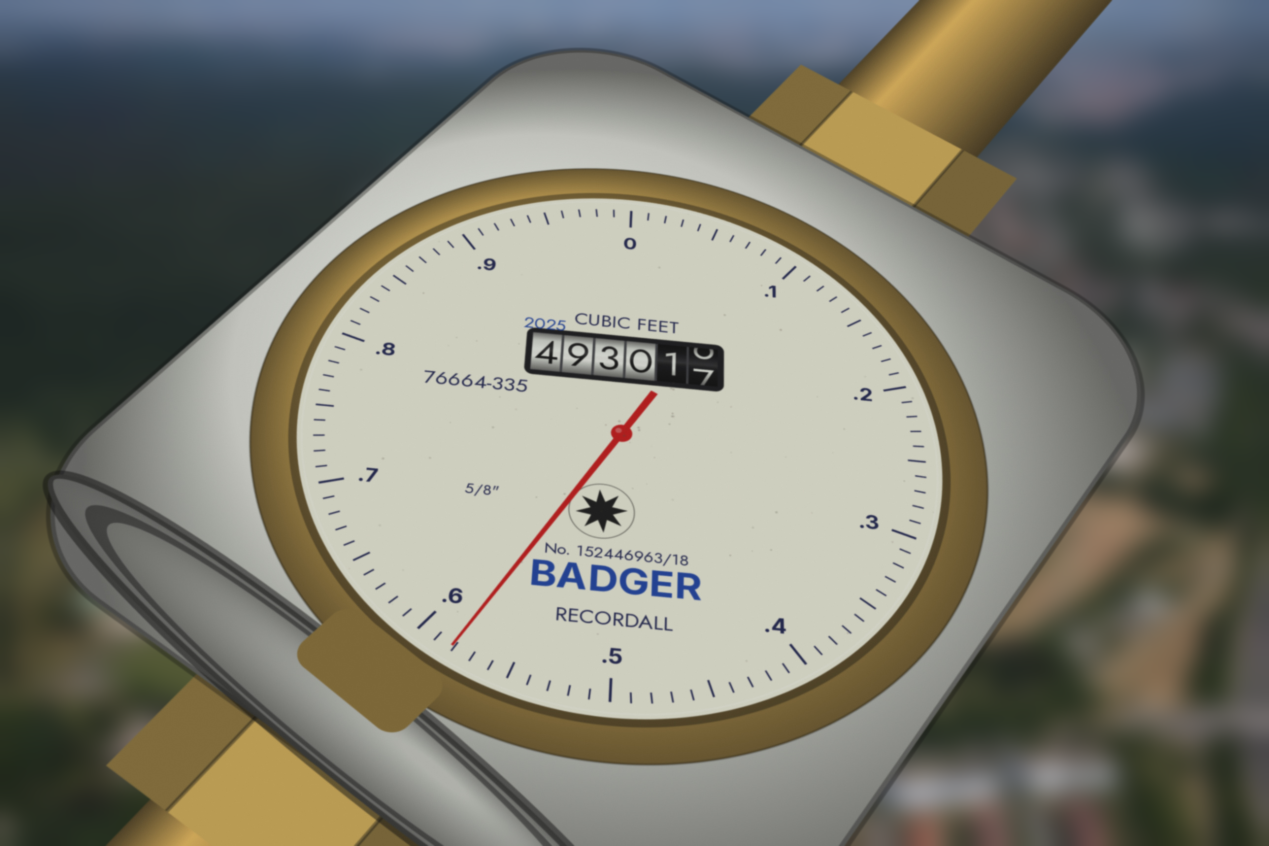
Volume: 493016.58 ft³
